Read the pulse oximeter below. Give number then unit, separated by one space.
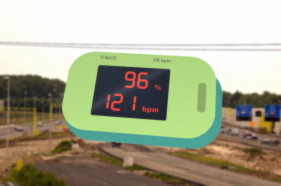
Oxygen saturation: 96 %
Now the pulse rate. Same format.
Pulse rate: 121 bpm
